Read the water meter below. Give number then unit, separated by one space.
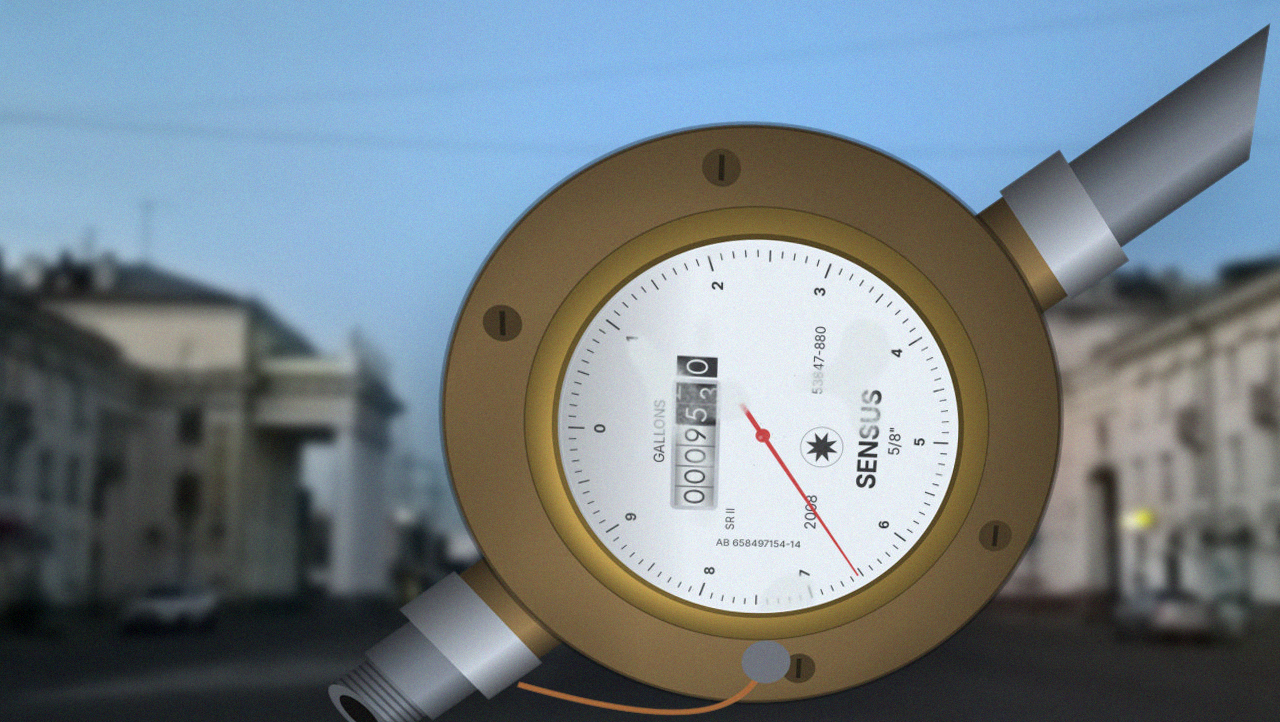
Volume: 9526.5 gal
